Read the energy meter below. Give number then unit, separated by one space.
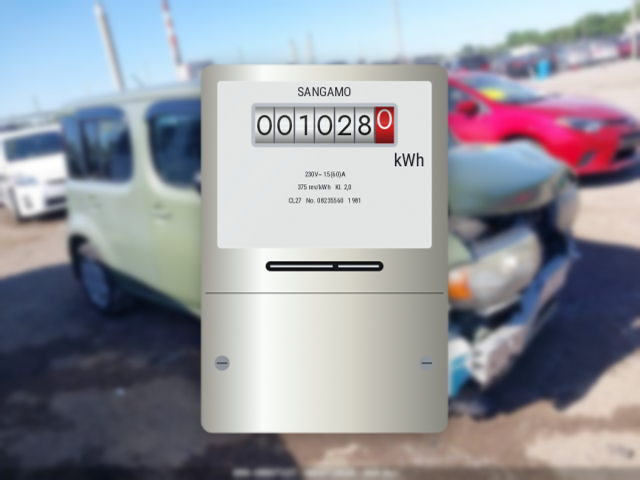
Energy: 1028.0 kWh
